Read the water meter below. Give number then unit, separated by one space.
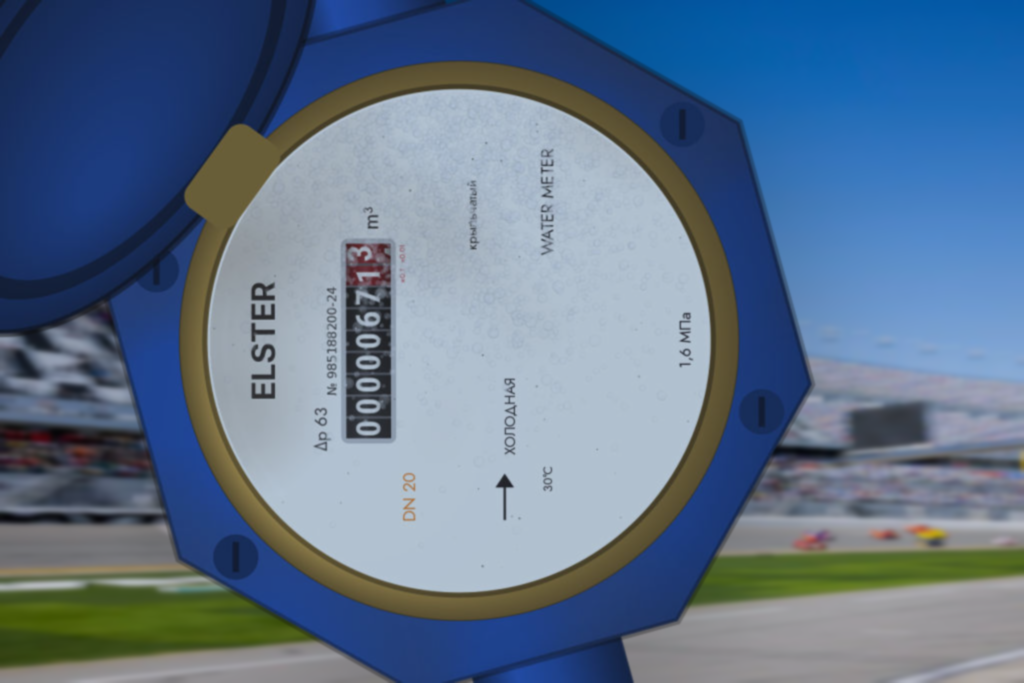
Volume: 67.13 m³
